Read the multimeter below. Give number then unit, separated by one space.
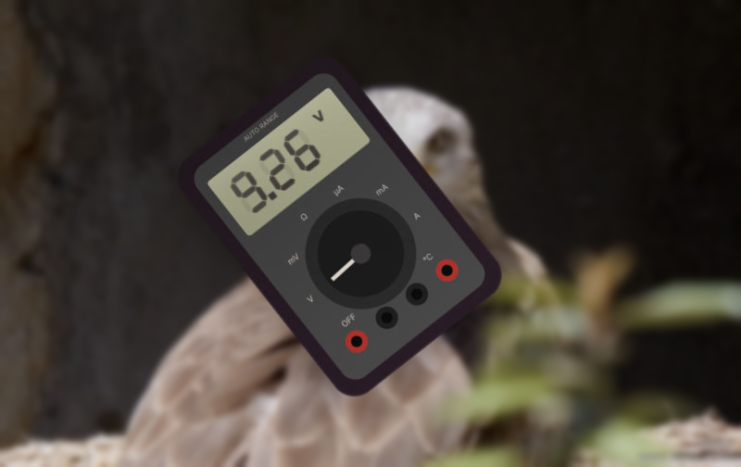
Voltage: 9.26 V
